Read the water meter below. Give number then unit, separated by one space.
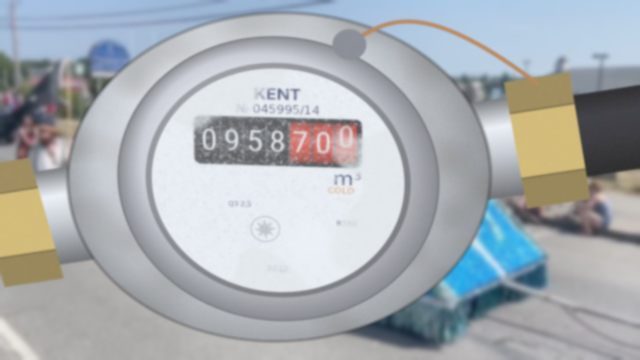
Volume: 958.700 m³
